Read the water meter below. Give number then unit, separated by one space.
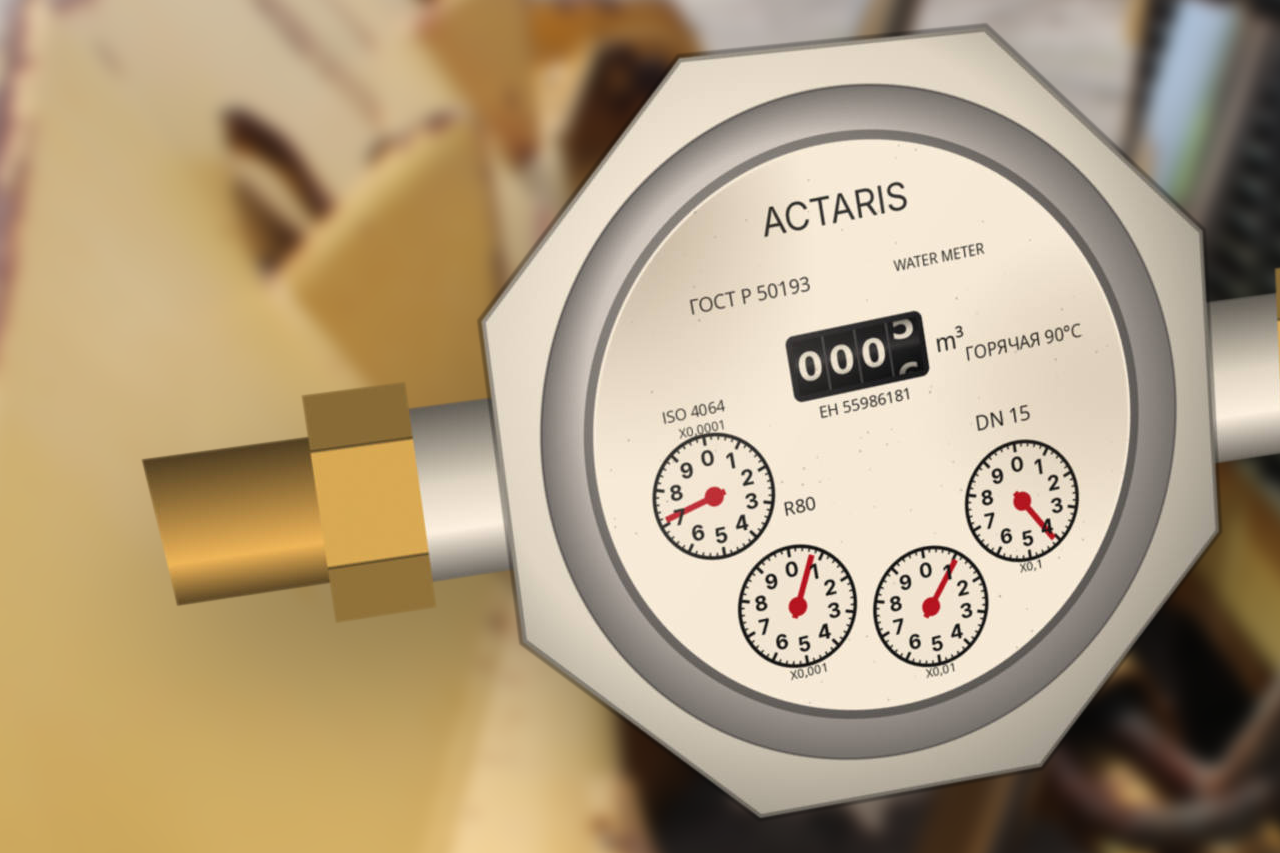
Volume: 5.4107 m³
